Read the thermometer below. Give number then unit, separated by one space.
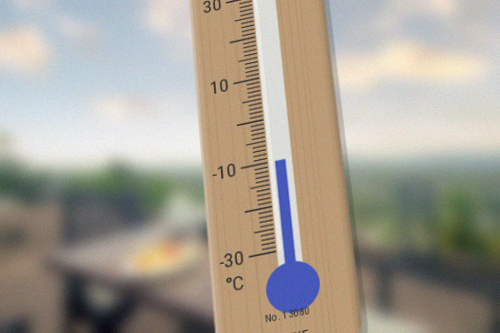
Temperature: -10 °C
